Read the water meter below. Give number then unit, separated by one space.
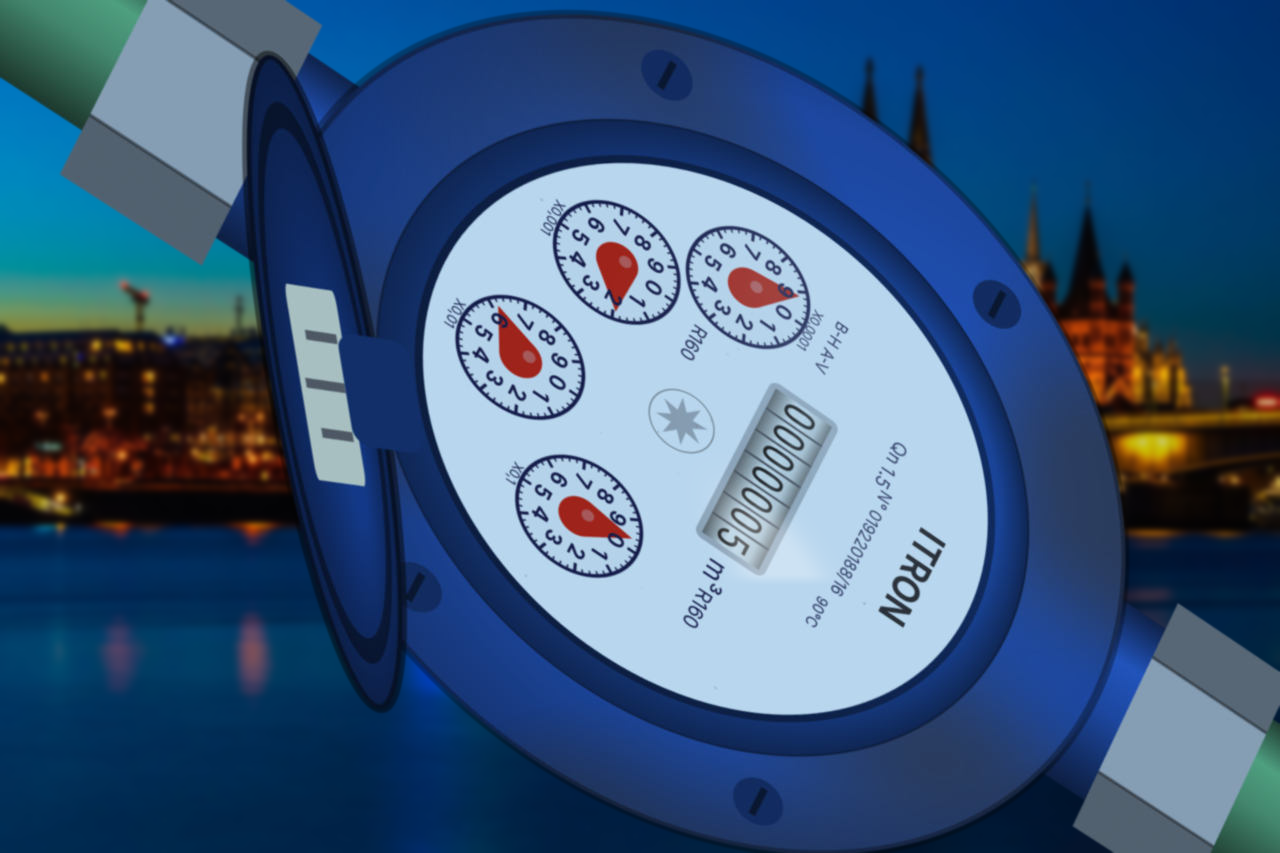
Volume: 4.9619 m³
